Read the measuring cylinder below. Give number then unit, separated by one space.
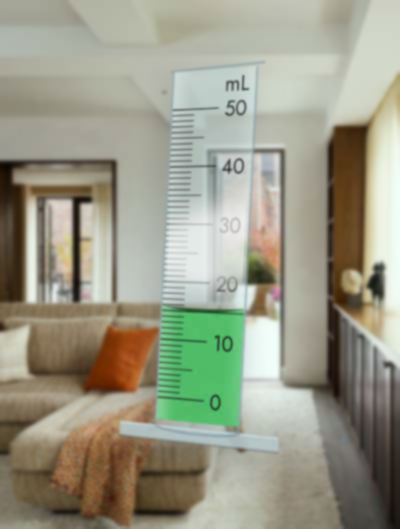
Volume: 15 mL
